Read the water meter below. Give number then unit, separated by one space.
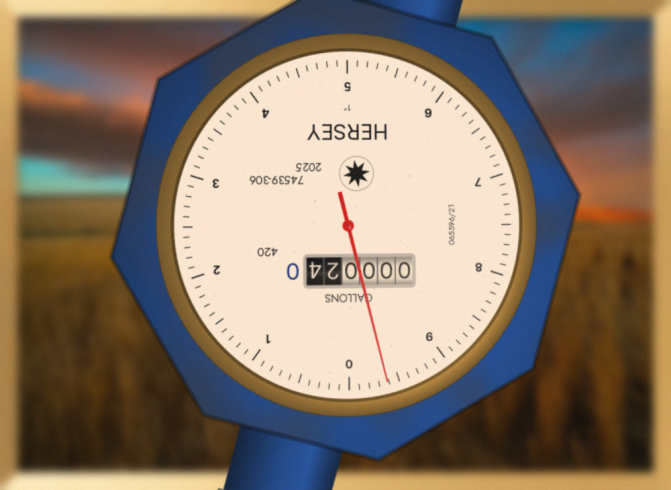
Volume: 239.6 gal
